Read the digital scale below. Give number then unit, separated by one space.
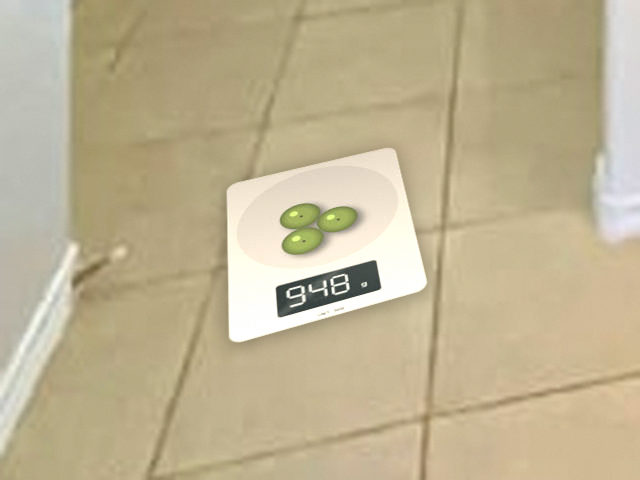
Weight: 948 g
